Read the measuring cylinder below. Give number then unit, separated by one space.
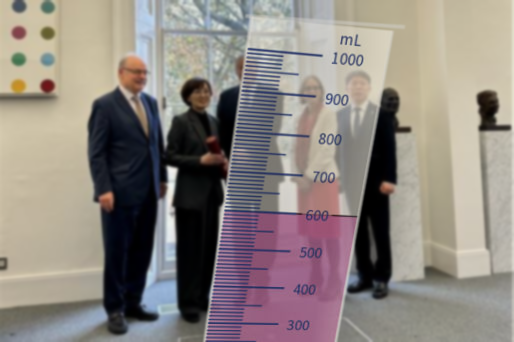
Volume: 600 mL
